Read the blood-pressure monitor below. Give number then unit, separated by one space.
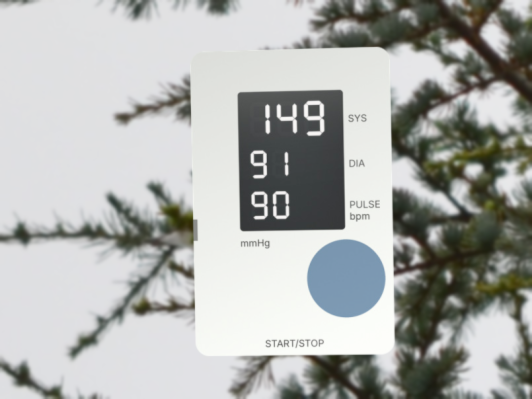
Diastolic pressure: 91 mmHg
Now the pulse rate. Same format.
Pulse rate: 90 bpm
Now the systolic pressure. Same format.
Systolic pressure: 149 mmHg
